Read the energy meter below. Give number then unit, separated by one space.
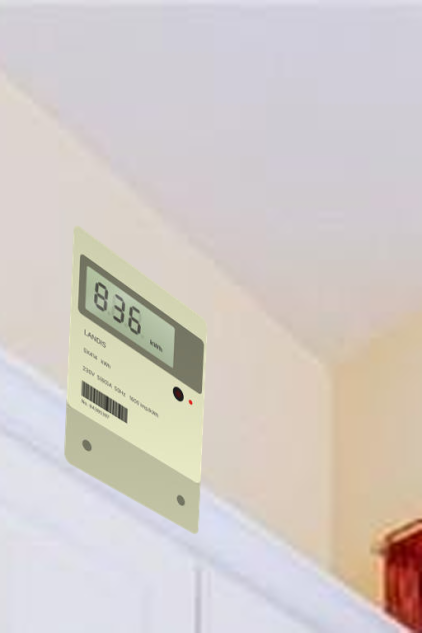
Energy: 836 kWh
